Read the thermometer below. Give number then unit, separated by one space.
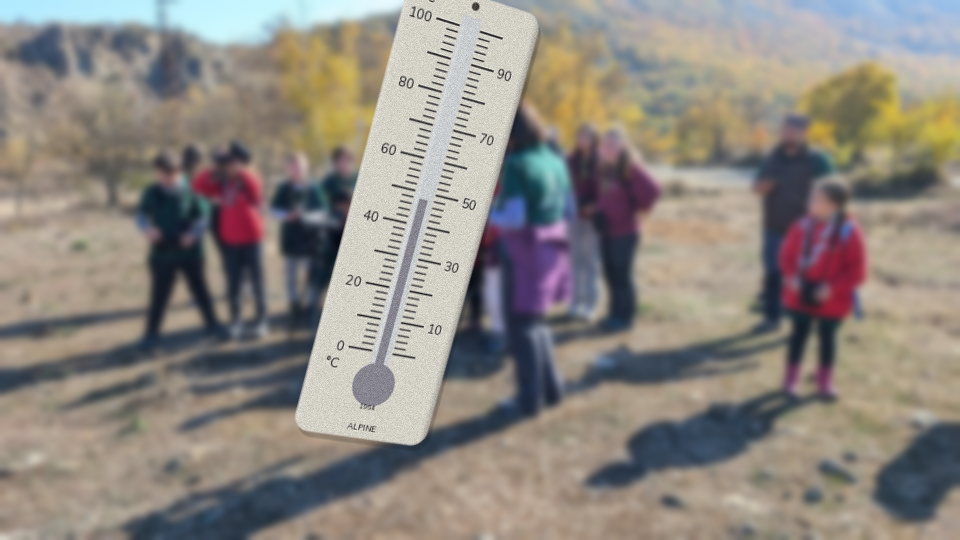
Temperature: 48 °C
